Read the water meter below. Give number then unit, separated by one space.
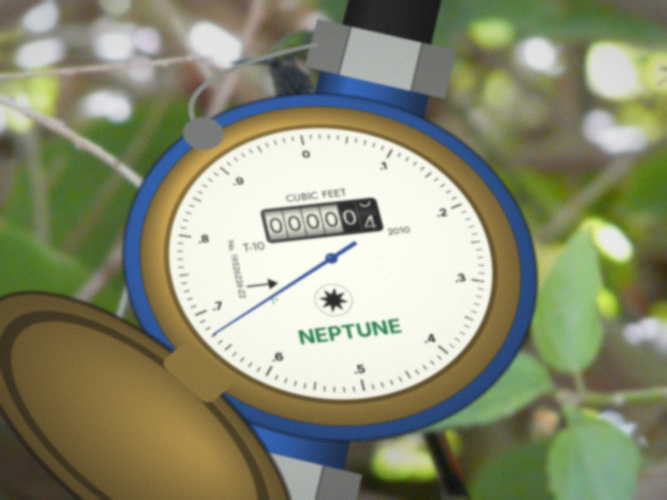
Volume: 3.67 ft³
